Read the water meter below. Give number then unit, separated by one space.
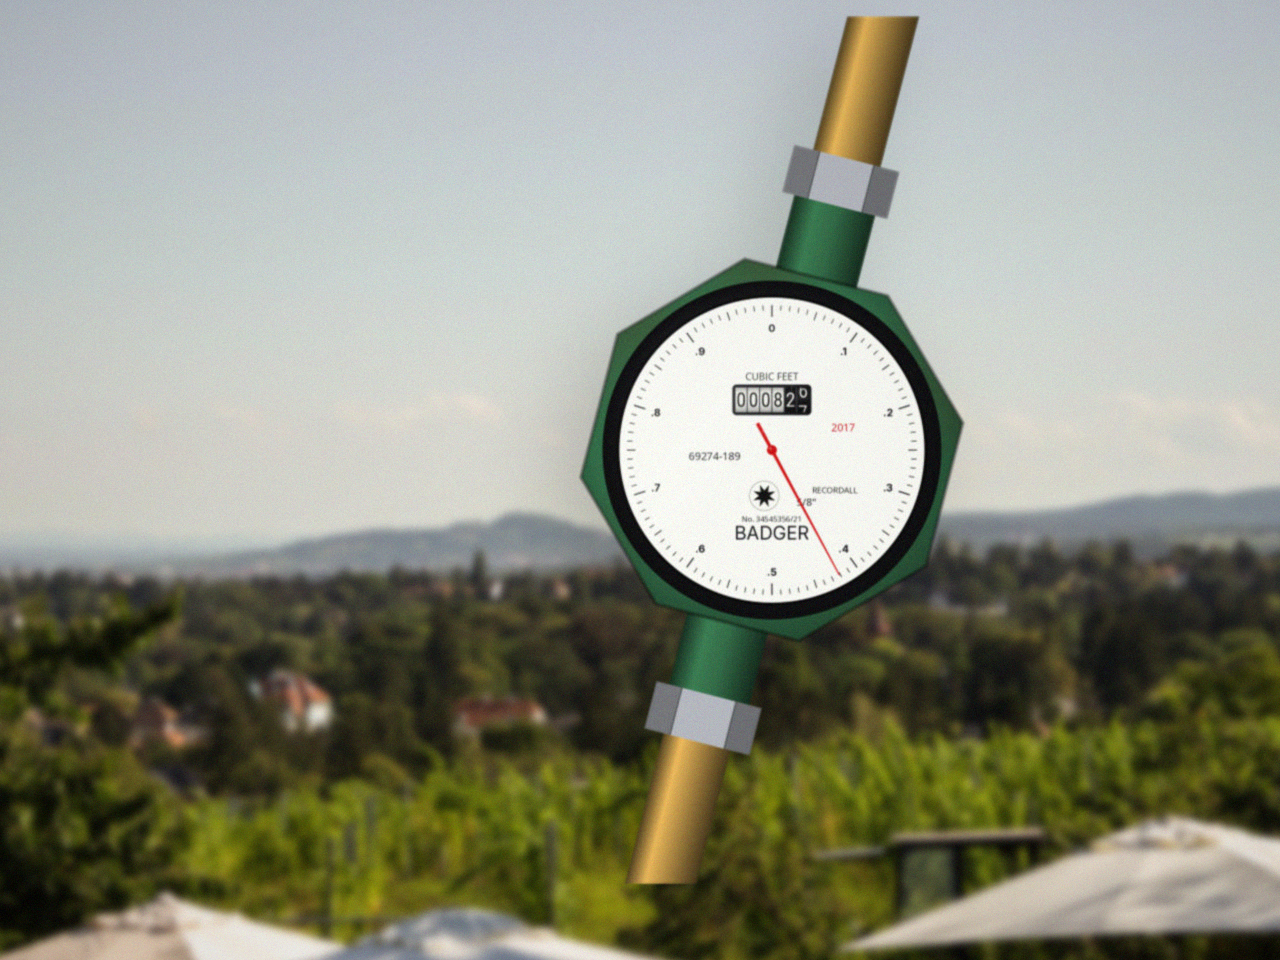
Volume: 826.42 ft³
